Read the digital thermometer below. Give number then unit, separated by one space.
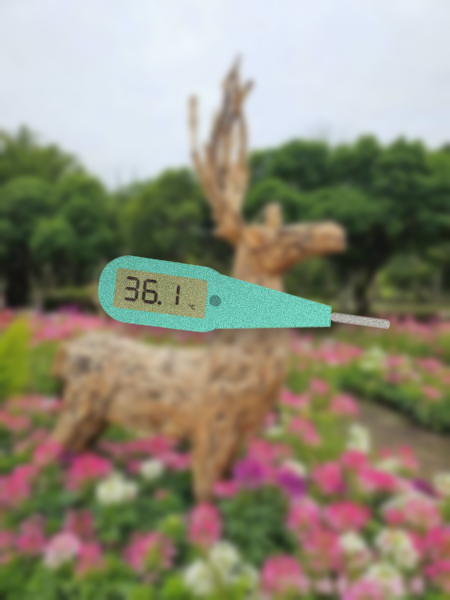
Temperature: 36.1 °C
